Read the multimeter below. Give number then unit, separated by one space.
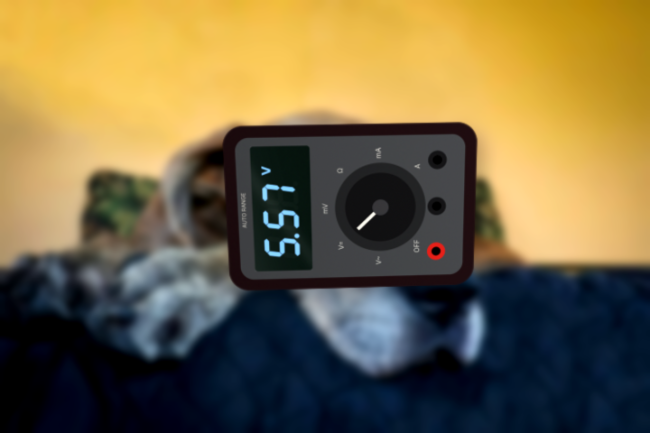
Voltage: 5.57 V
